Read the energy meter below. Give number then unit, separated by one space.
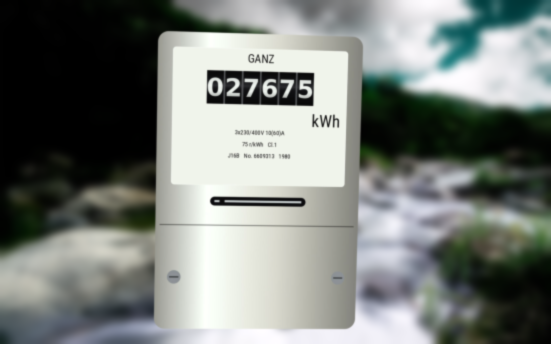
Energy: 27675 kWh
